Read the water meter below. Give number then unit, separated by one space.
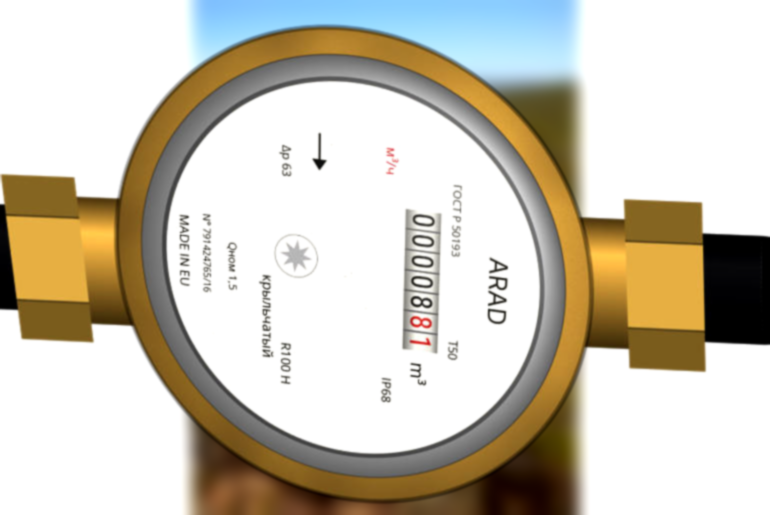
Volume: 8.81 m³
